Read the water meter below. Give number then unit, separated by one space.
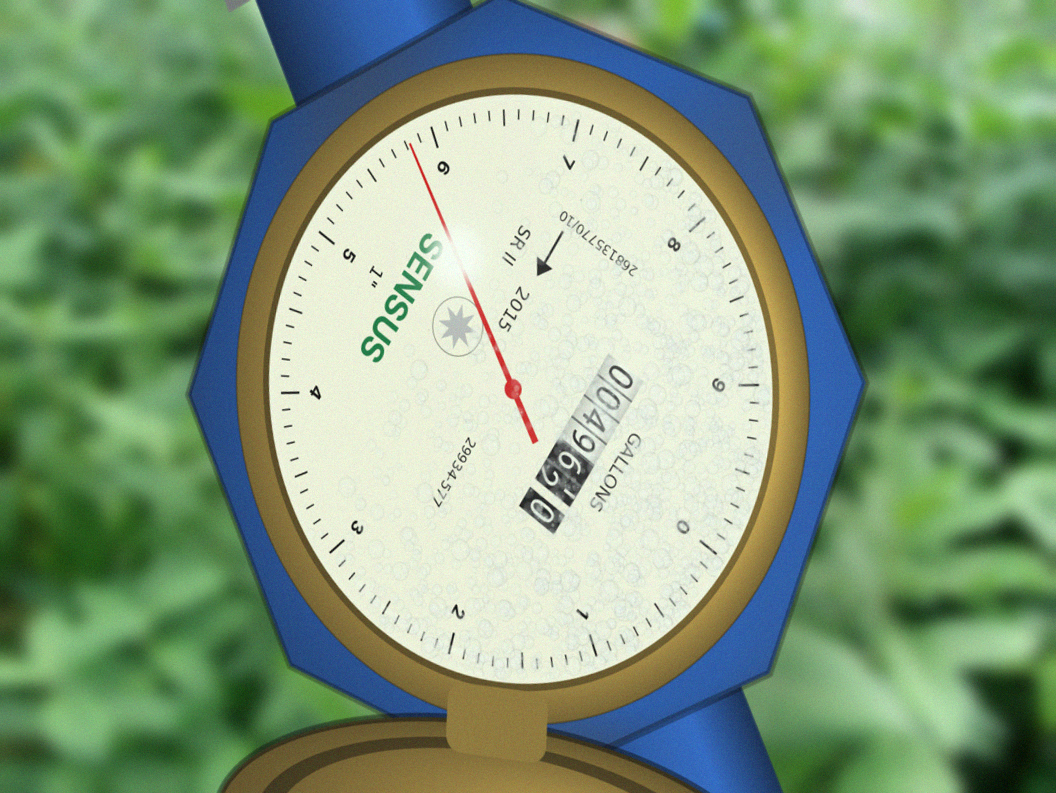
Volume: 49615.8 gal
